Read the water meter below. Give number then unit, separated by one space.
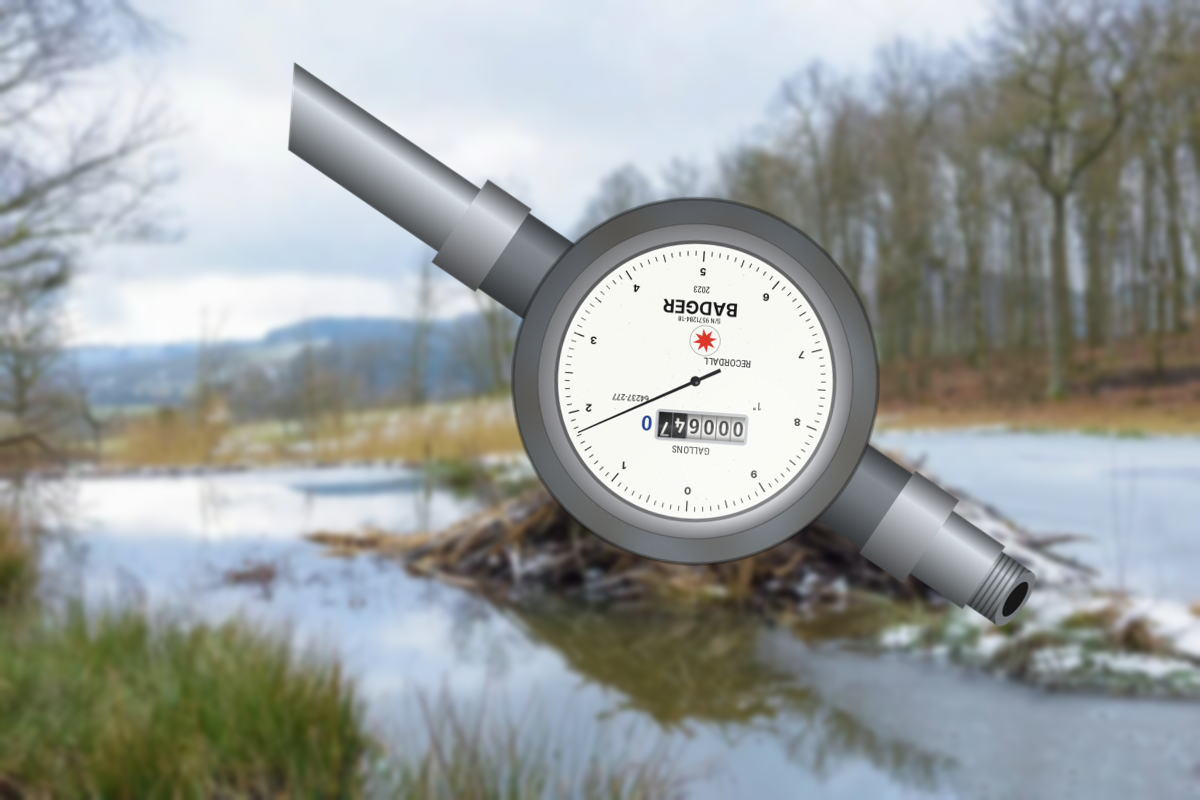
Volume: 6471.7 gal
